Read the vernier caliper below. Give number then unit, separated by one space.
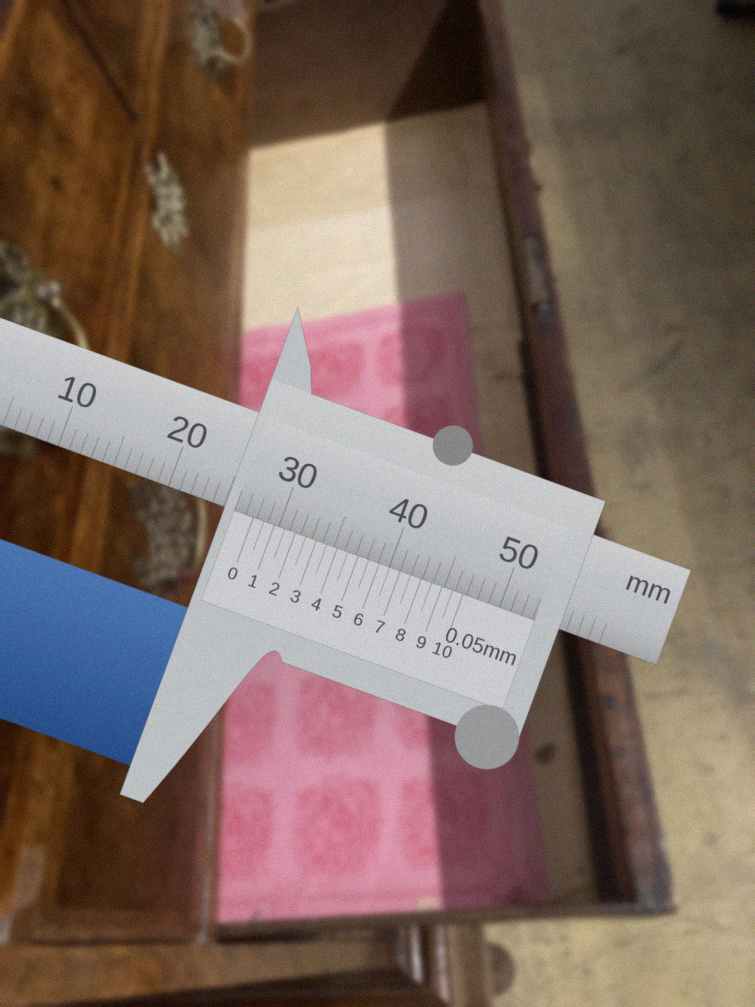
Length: 27.7 mm
